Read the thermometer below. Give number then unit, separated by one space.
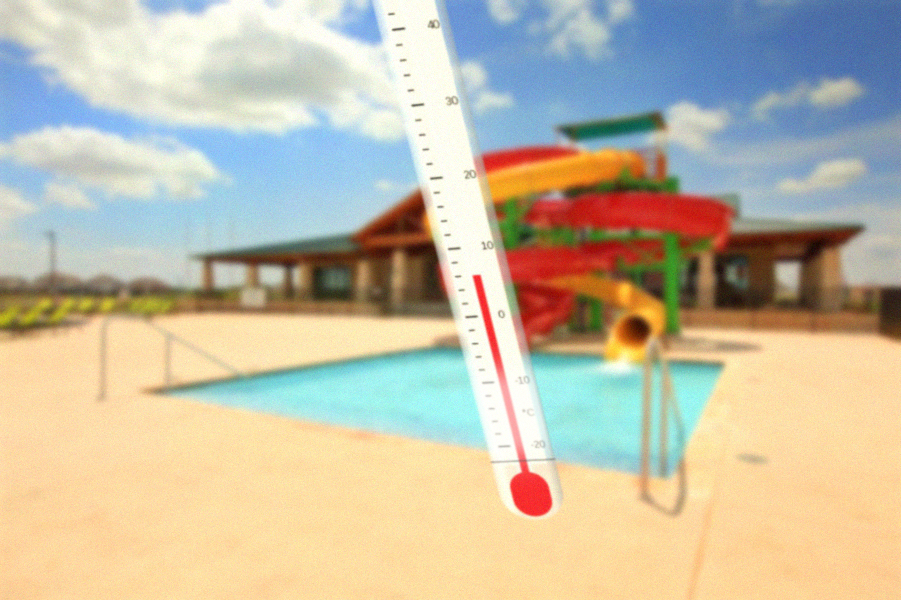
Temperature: 6 °C
